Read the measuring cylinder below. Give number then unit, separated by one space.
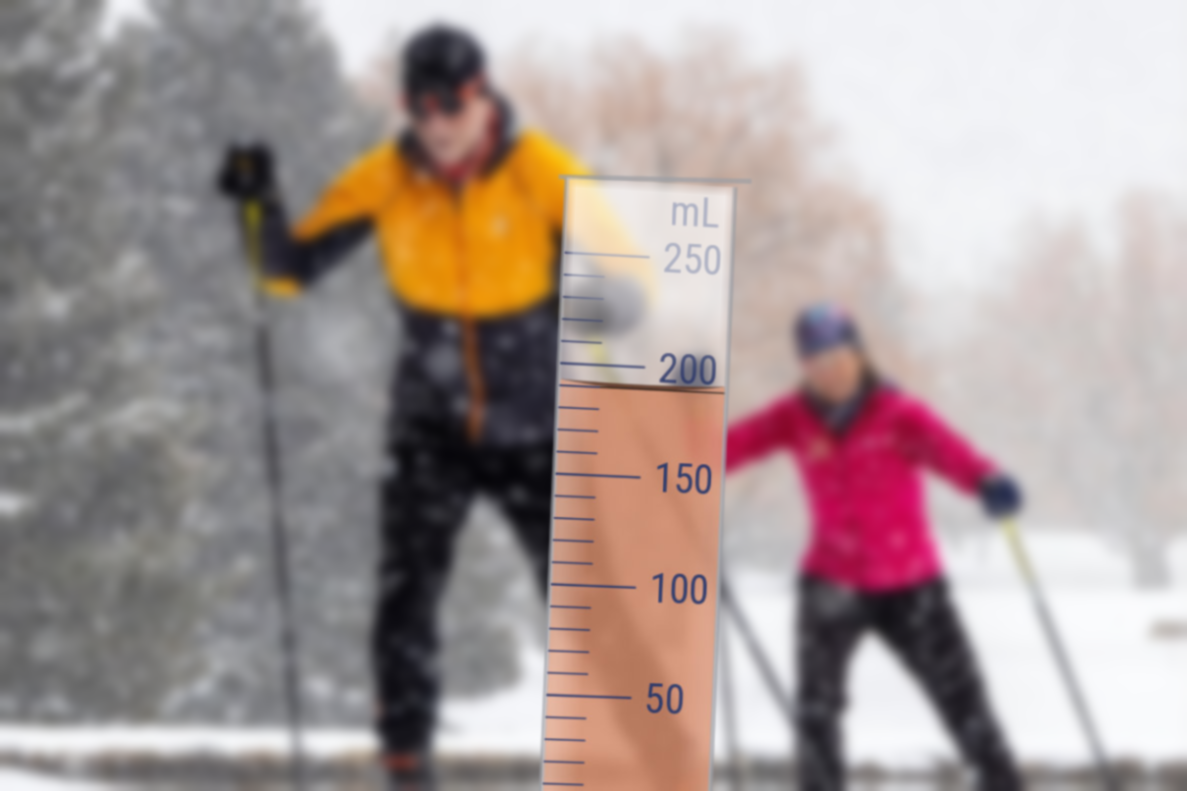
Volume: 190 mL
